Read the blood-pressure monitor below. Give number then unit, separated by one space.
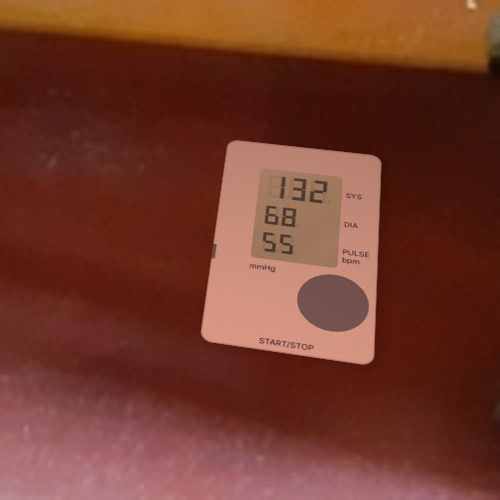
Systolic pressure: 132 mmHg
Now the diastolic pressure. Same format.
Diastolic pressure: 68 mmHg
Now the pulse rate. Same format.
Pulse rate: 55 bpm
